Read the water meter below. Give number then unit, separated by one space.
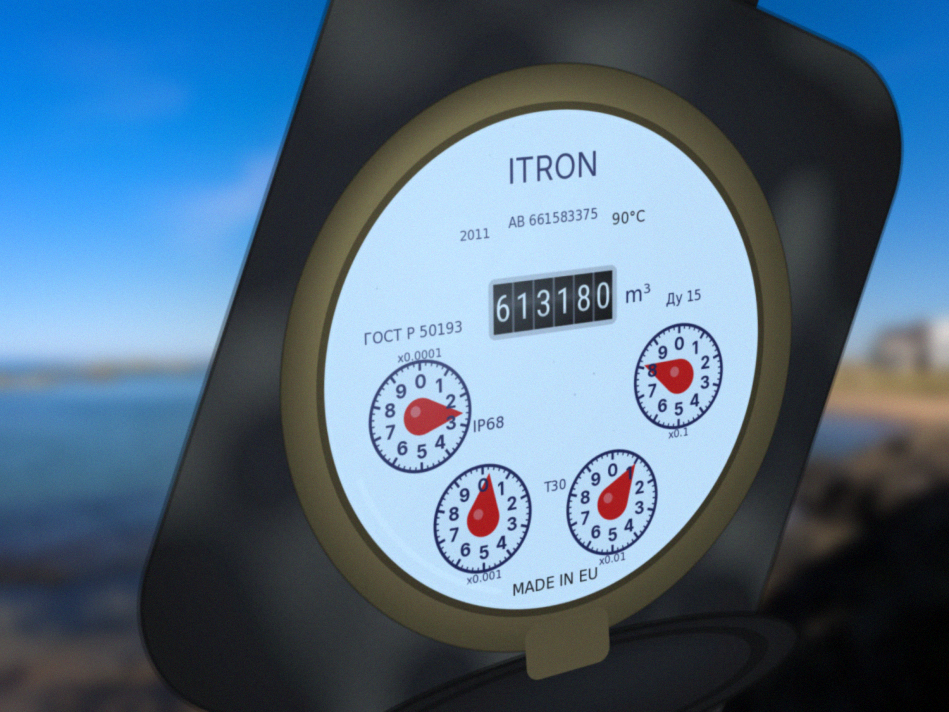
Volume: 613180.8102 m³
